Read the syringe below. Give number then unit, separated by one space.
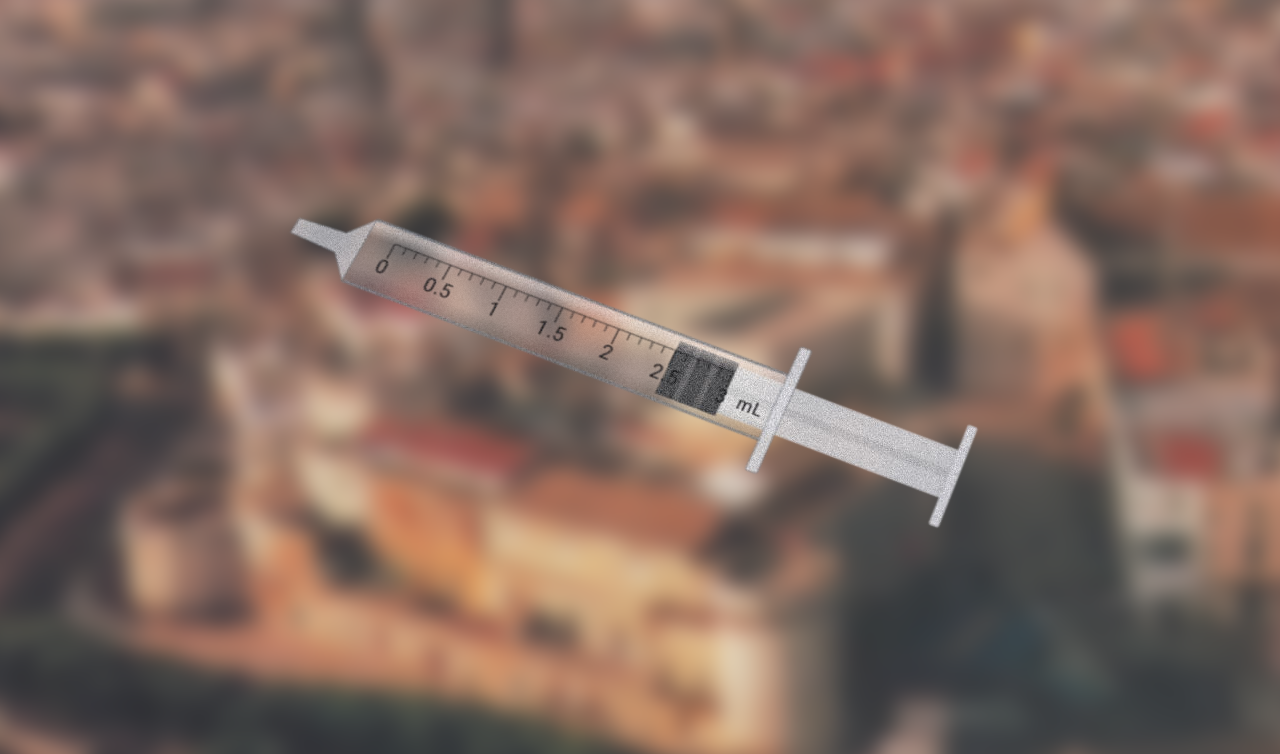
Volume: 2.5 mL
